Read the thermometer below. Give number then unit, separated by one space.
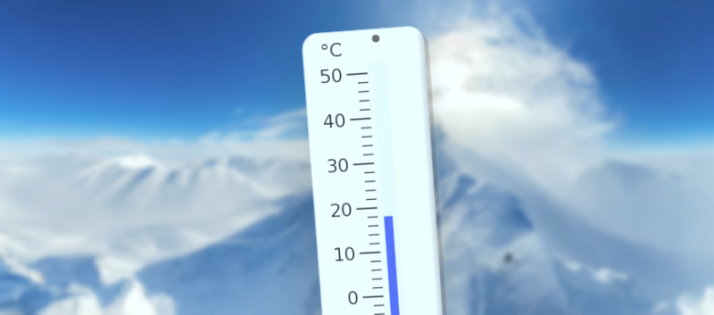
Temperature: 18 °C
